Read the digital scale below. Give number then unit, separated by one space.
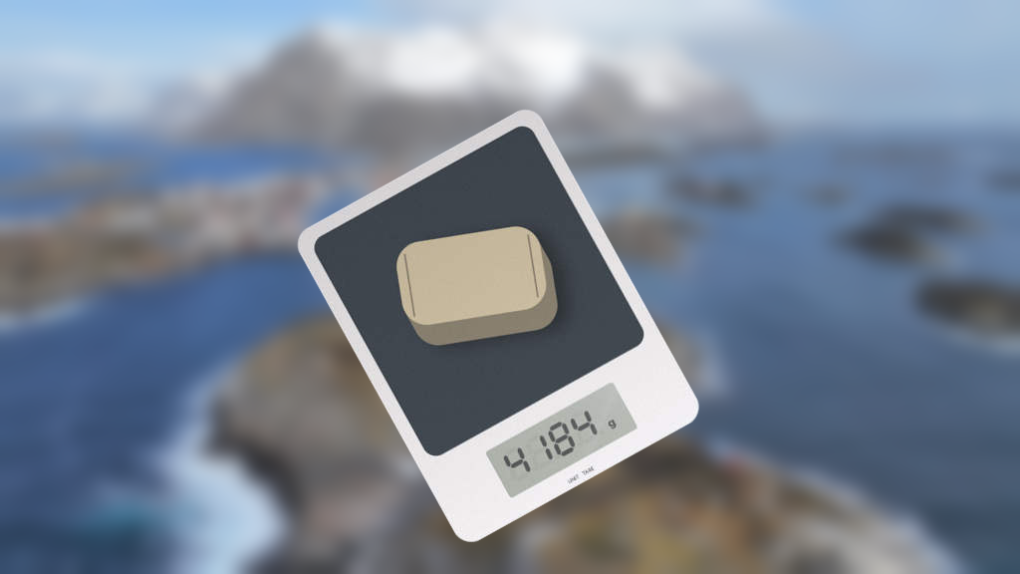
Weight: 4184 g
